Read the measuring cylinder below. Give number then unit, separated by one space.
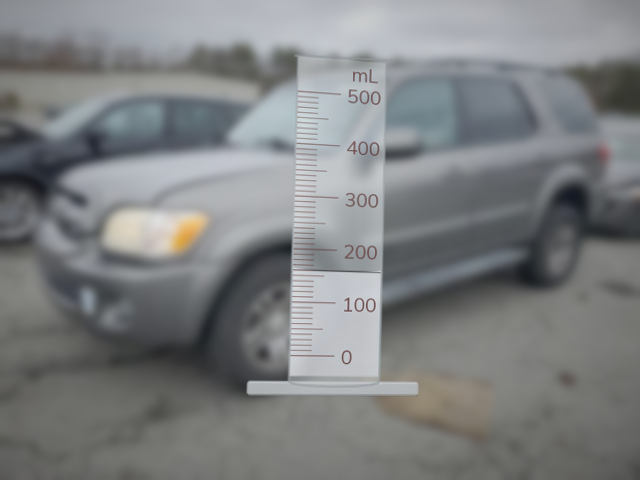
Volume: 160 mL
